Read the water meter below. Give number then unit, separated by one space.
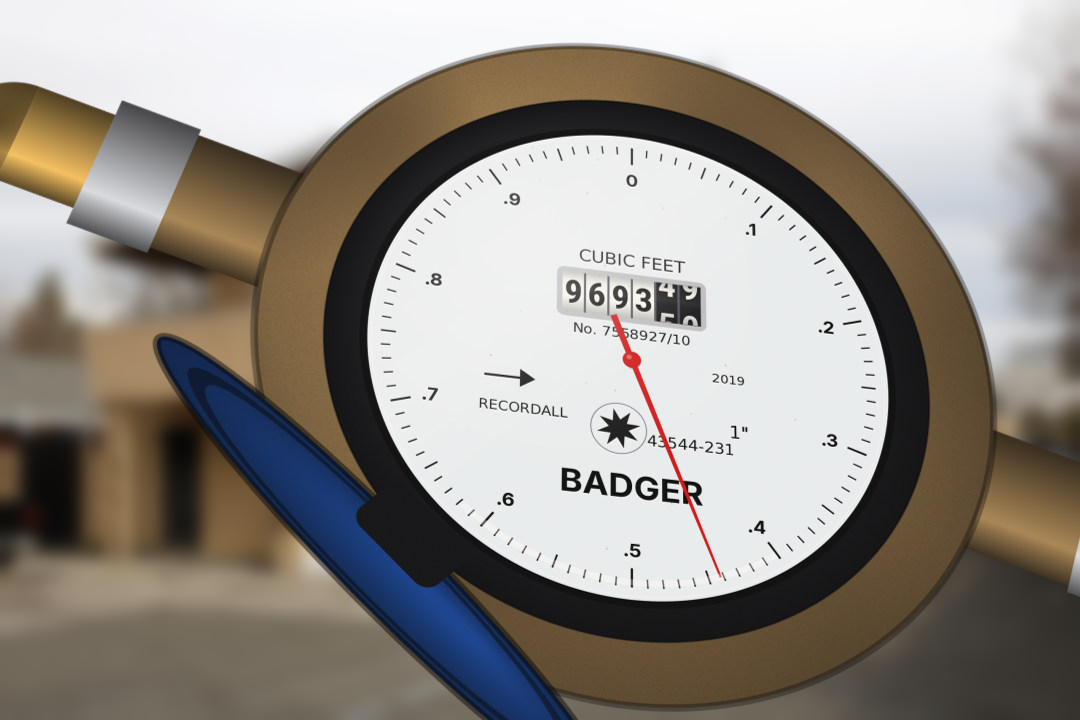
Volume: 969349.44 ft³
